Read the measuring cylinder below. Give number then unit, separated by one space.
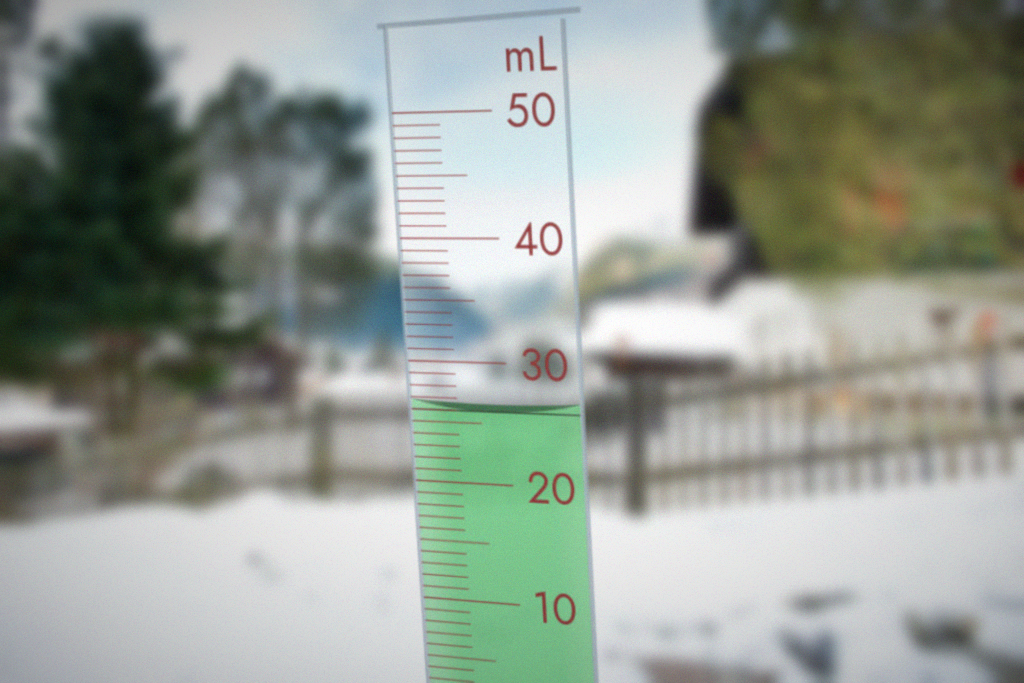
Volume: 26 mL
